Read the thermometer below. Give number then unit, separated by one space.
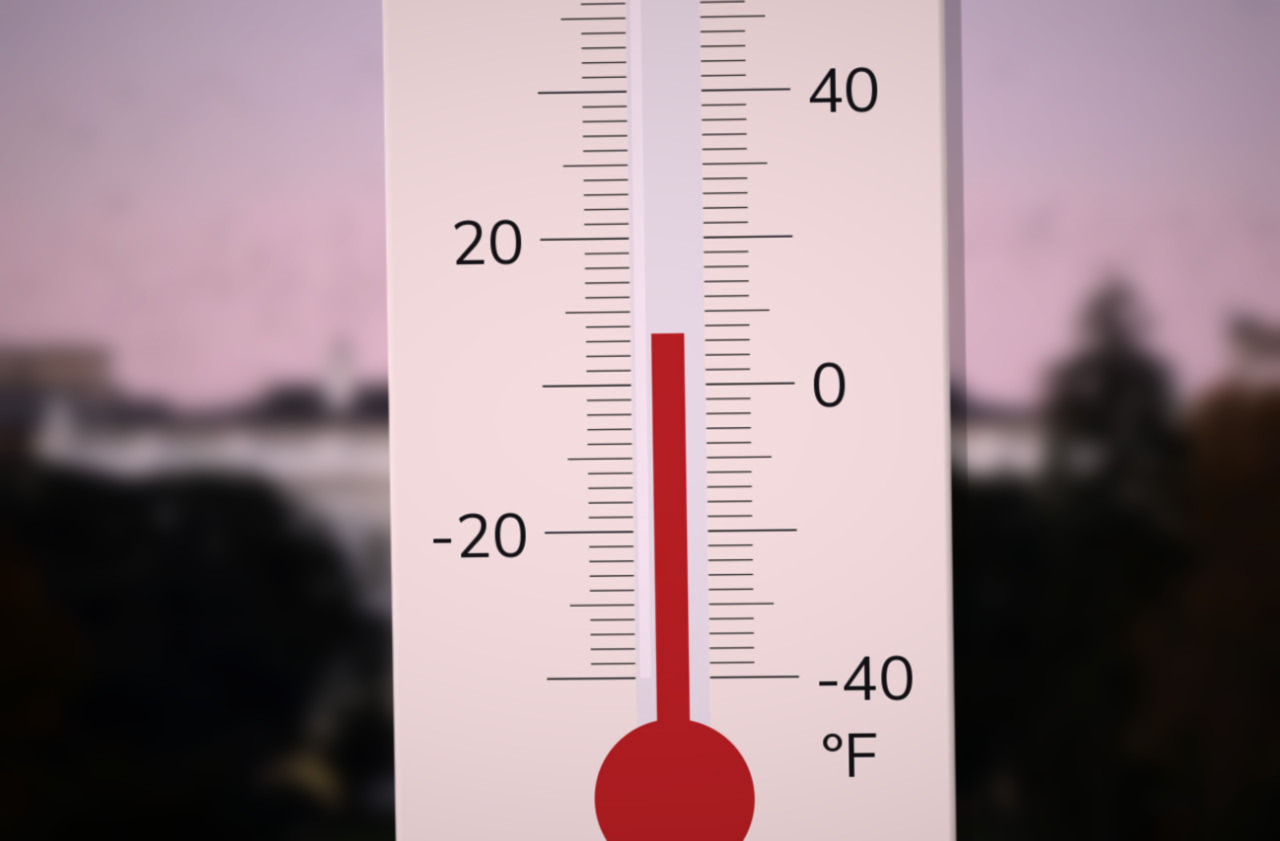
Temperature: 7 °F
